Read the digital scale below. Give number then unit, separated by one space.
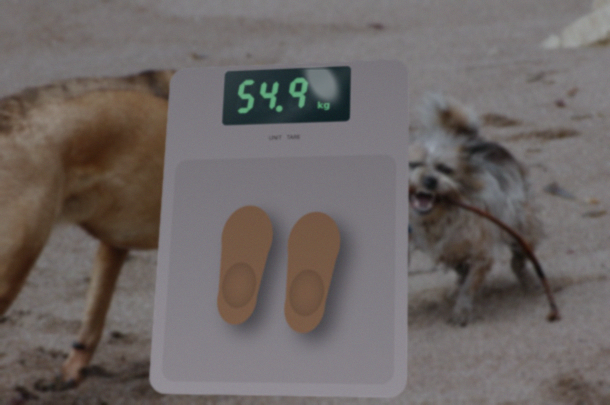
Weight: 54.9 kg
